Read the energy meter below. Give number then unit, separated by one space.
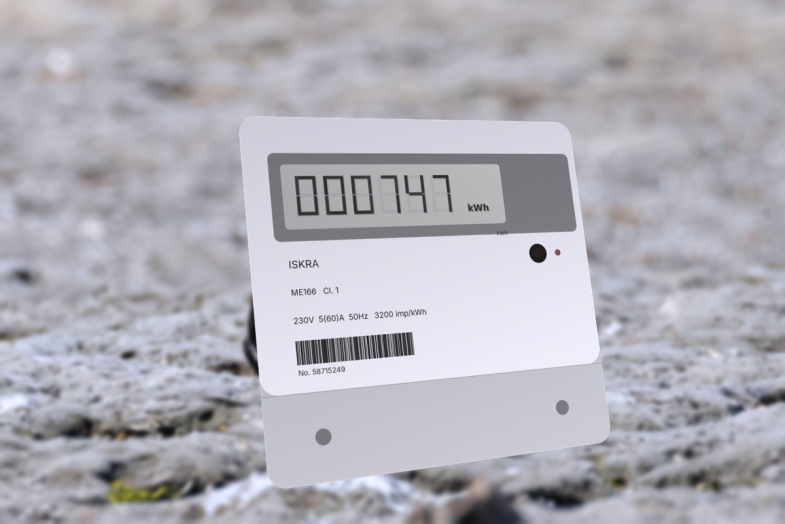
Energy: 747 kWh
